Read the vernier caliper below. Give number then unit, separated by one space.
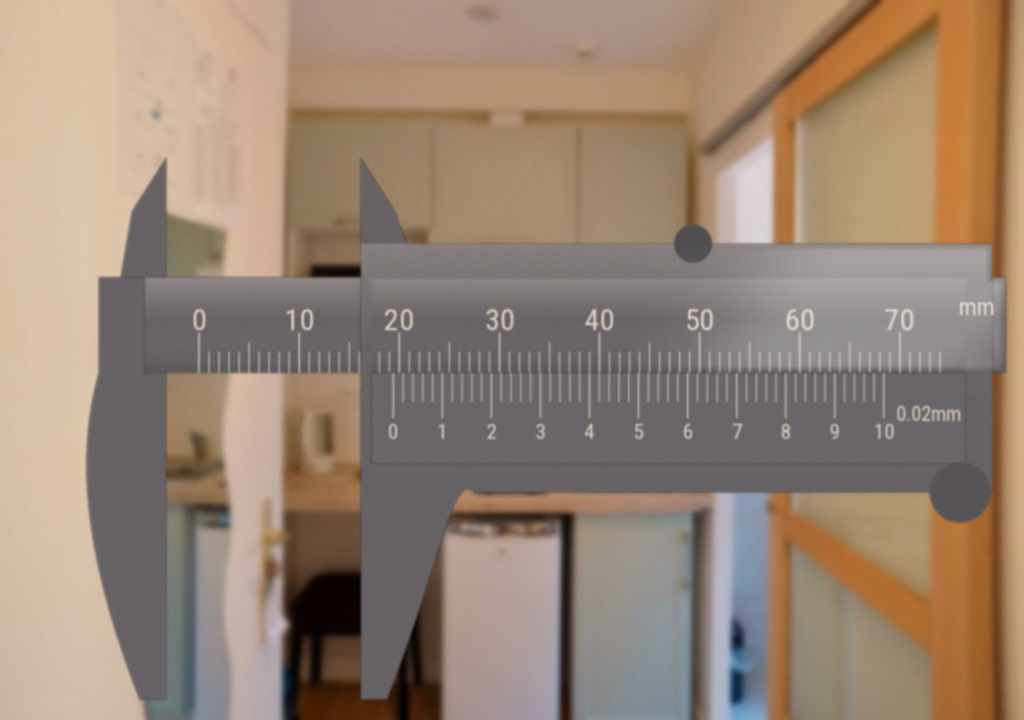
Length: 19.4 mm
